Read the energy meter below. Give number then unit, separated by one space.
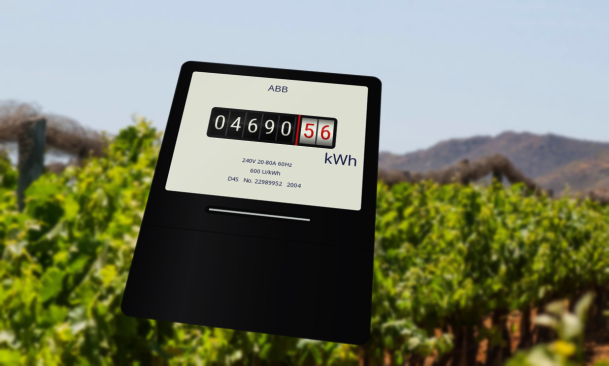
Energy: 4690.56 kWh
